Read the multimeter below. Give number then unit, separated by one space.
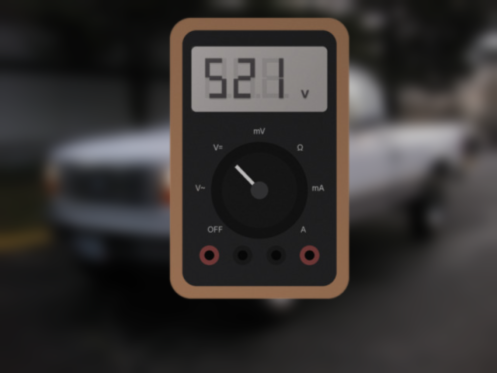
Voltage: 521 V
